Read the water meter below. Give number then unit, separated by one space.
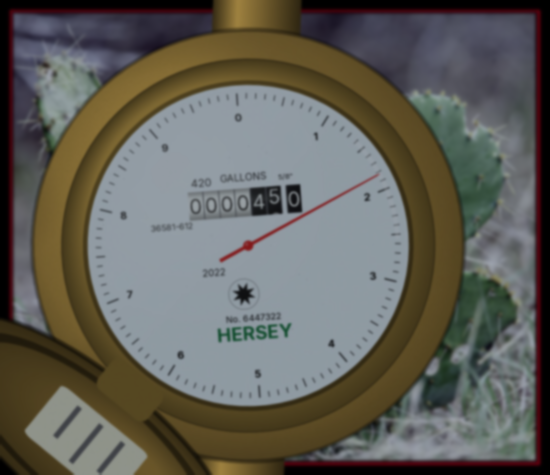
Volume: 451.8 gal
